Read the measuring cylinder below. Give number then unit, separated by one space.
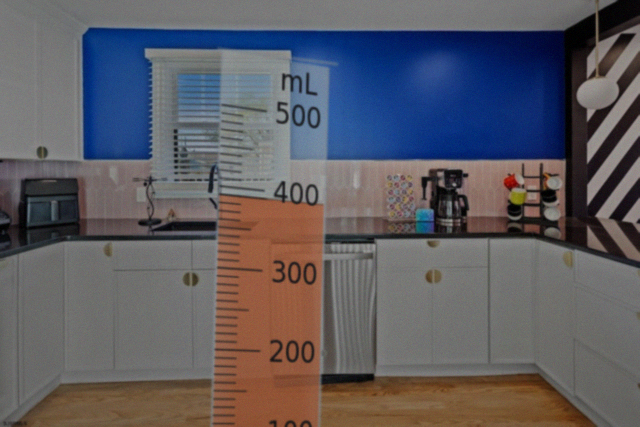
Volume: 390 mL
